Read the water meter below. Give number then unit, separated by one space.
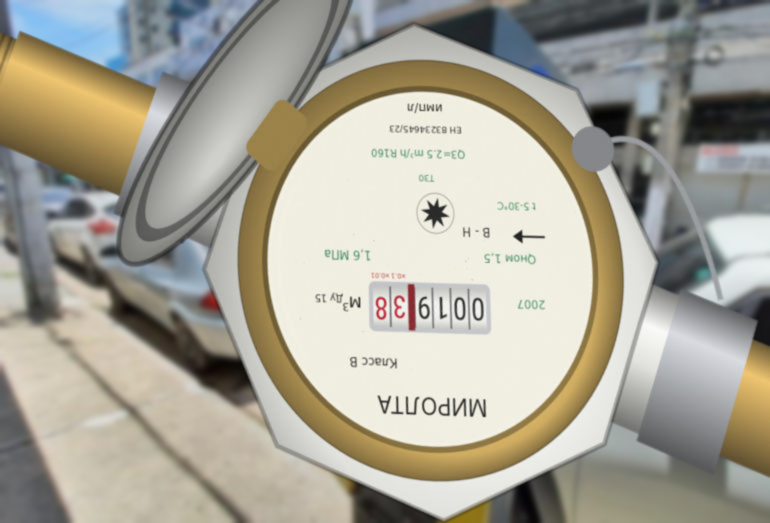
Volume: 19.38 m³
